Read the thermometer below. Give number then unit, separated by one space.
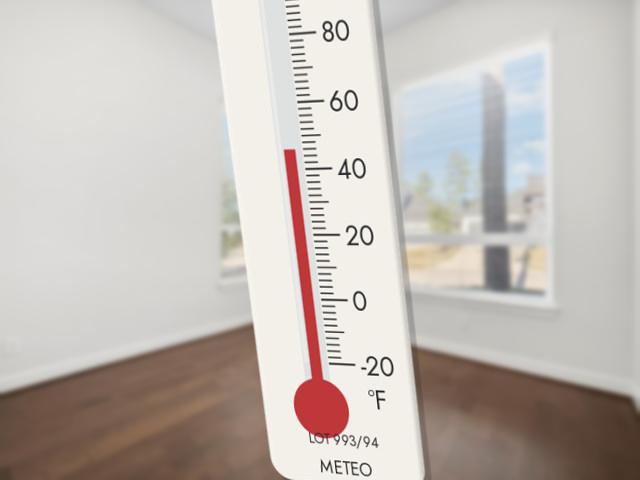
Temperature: 46 °F
